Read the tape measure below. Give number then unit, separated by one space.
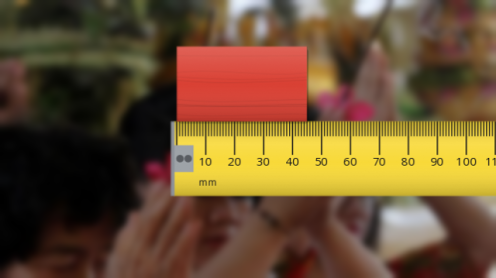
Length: 45 mm
